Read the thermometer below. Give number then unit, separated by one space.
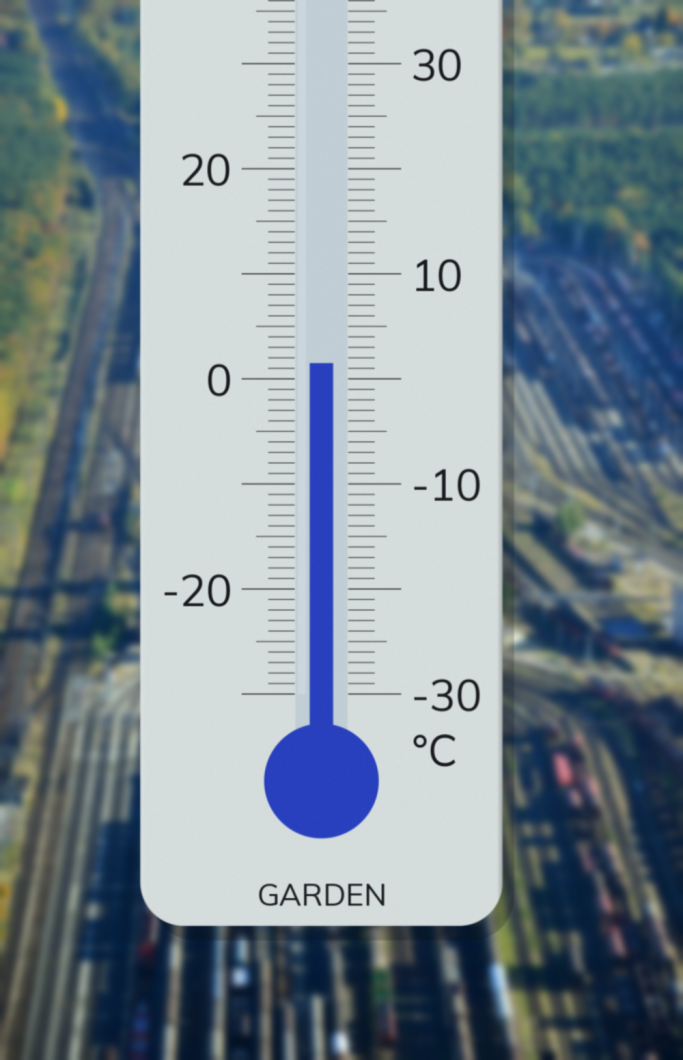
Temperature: 1.5 °C
